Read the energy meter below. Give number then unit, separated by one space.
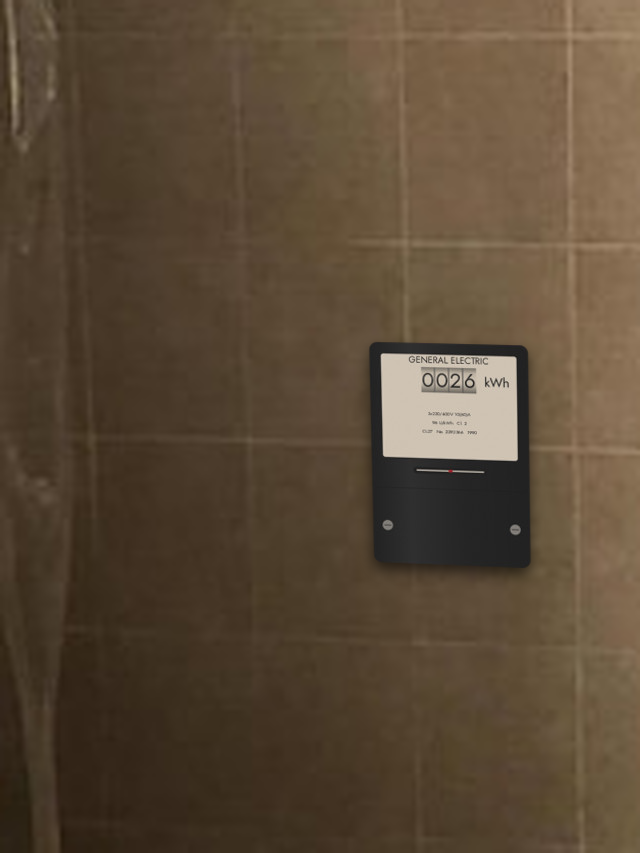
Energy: 26 kWh
